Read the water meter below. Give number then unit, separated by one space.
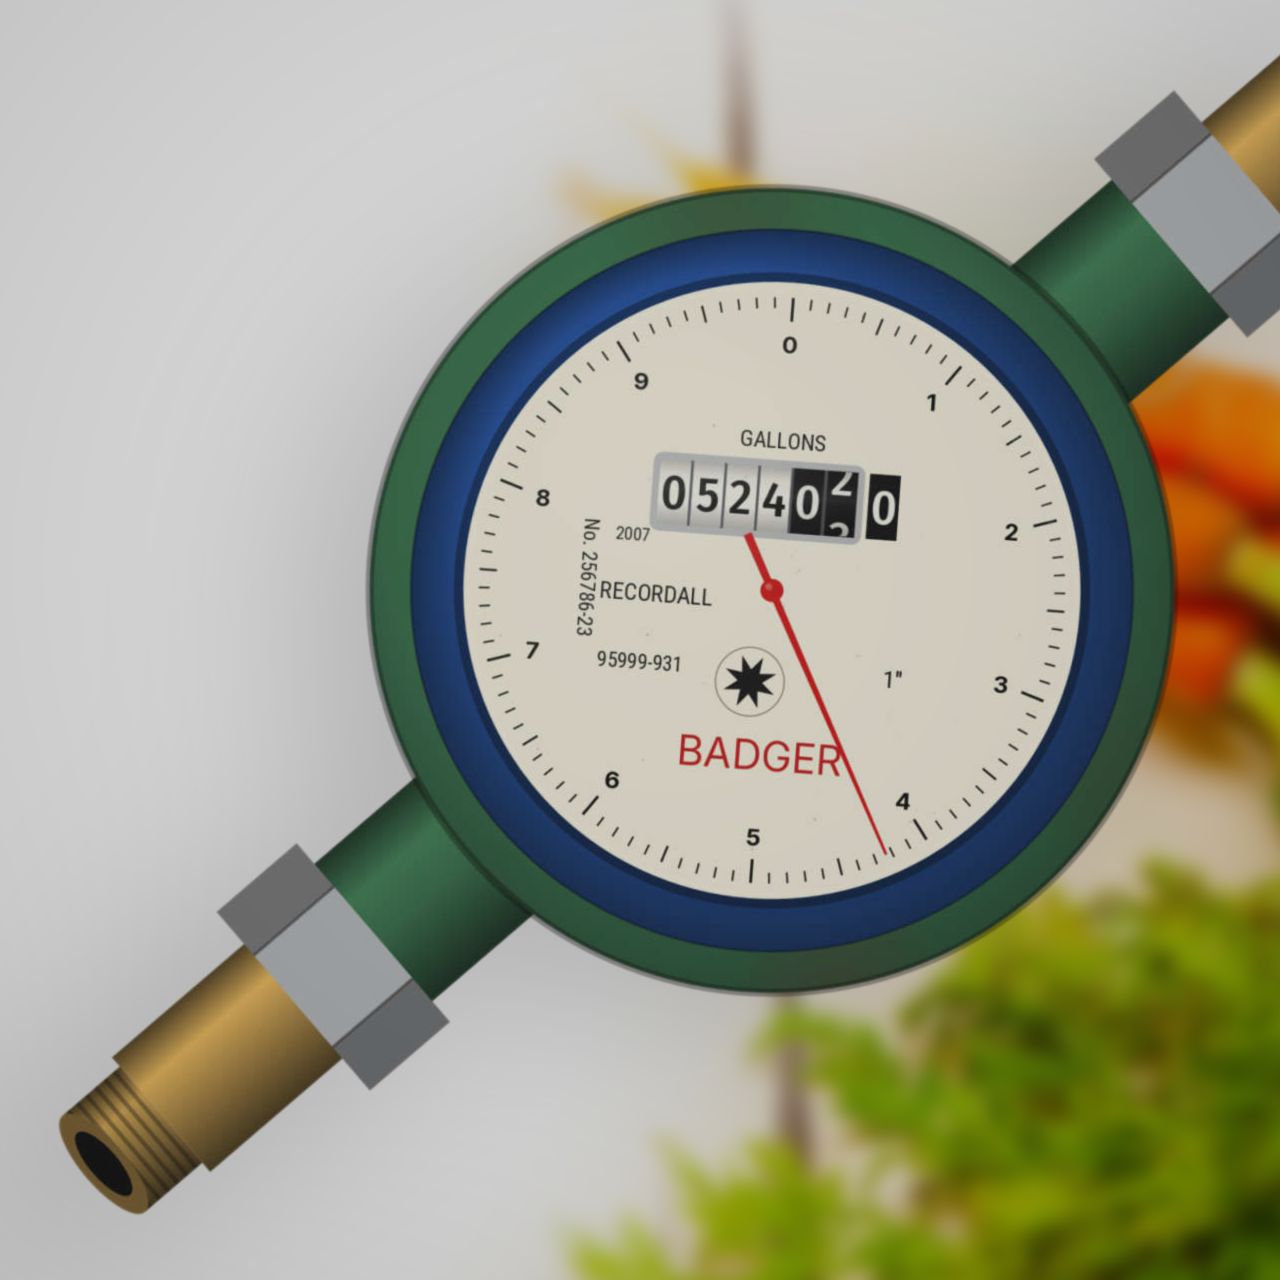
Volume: 524024.2 gal
